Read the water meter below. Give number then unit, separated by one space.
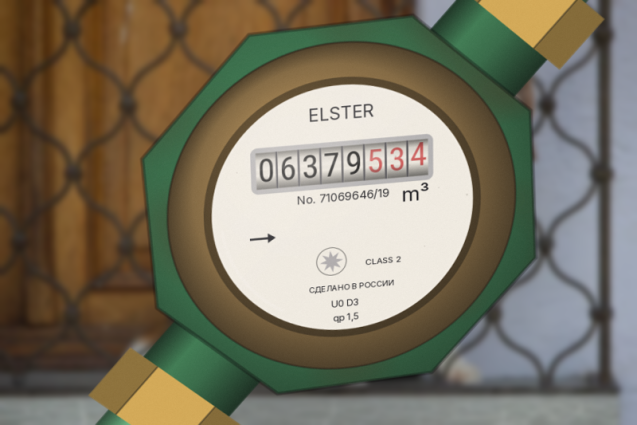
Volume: 6379.534 m³
